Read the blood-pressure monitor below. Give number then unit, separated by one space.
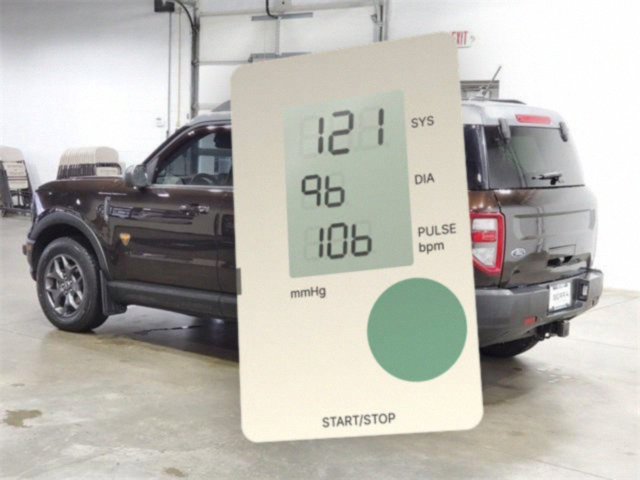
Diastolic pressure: 96 mmHg
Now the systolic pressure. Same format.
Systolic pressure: 121 mmHg
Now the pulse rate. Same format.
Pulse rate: 106 bpm
